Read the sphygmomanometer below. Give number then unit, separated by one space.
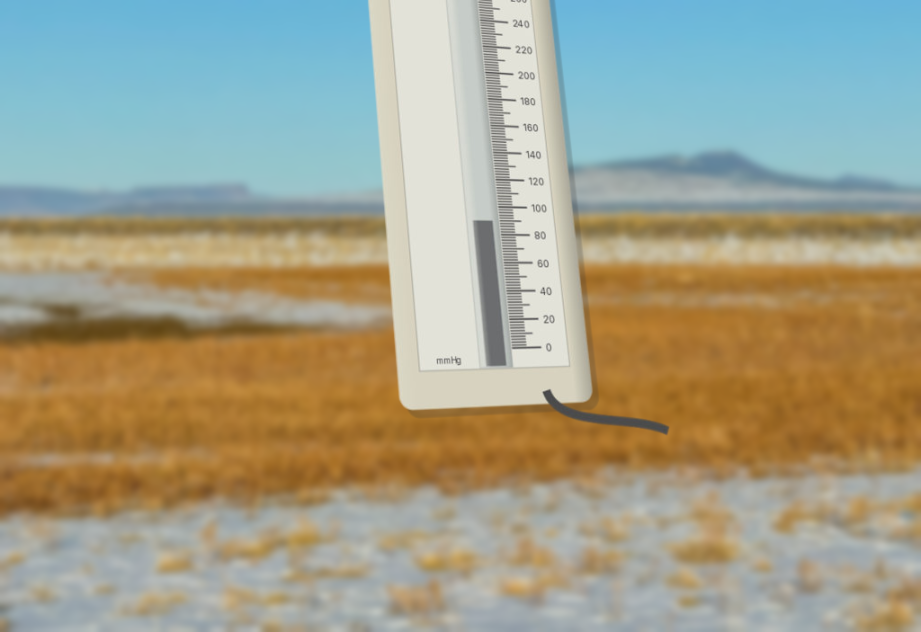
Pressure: 90 mmHg
